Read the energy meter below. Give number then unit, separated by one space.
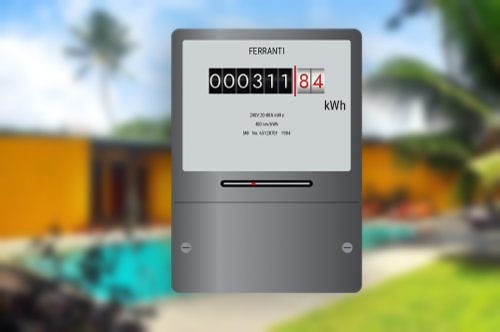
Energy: 311.84 kWh
